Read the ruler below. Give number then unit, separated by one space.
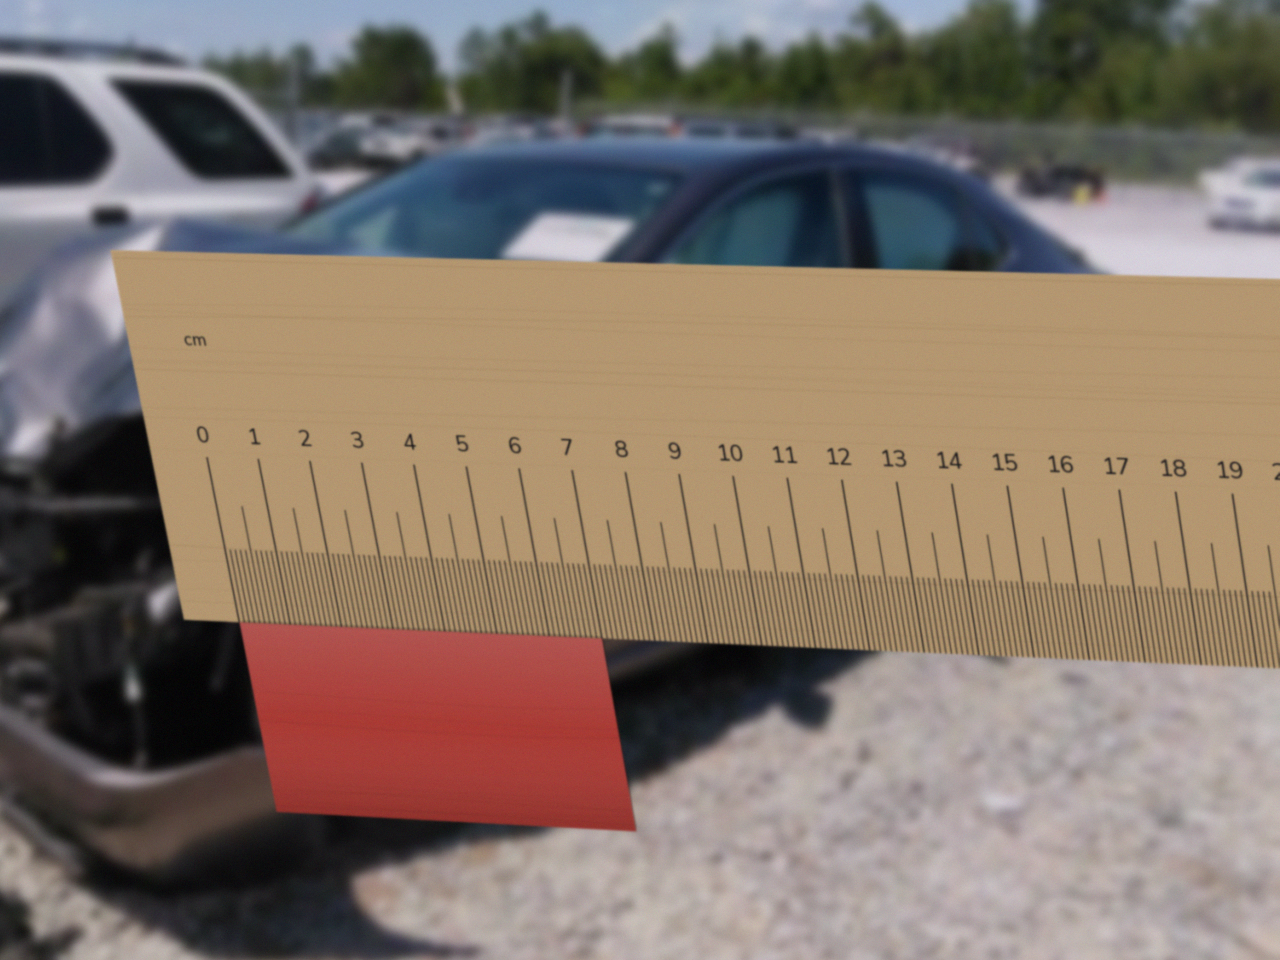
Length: 7 cm
